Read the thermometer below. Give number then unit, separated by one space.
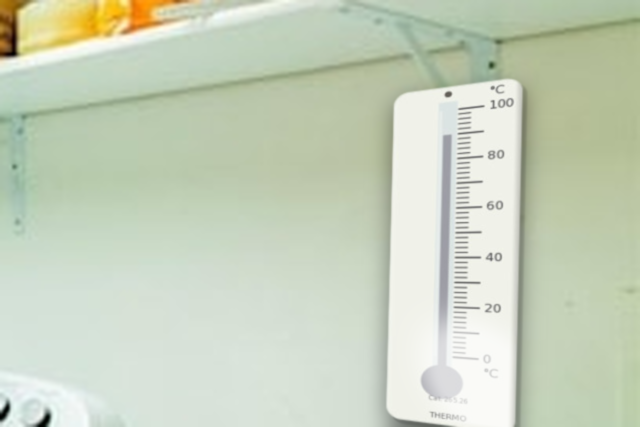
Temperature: 90 °C
